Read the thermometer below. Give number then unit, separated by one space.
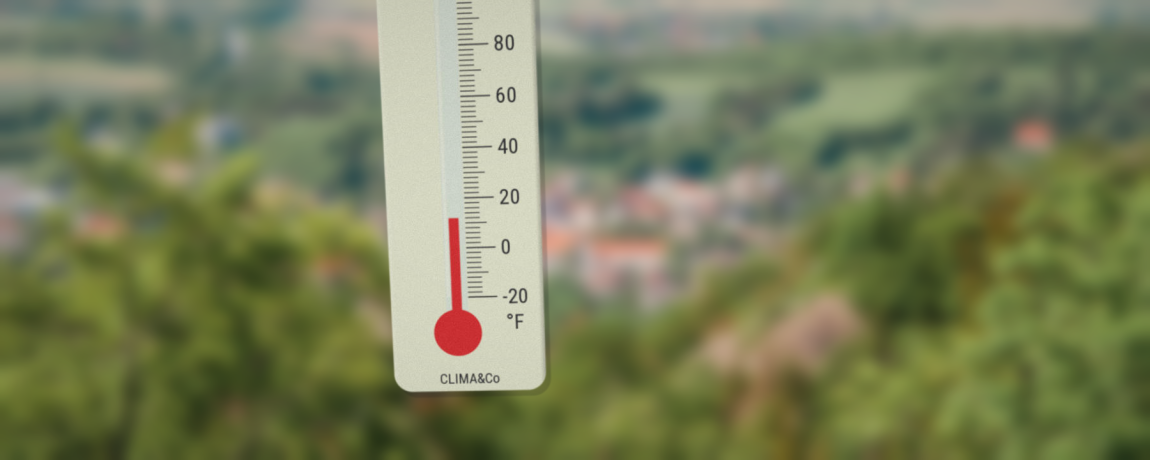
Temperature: 12 °F
